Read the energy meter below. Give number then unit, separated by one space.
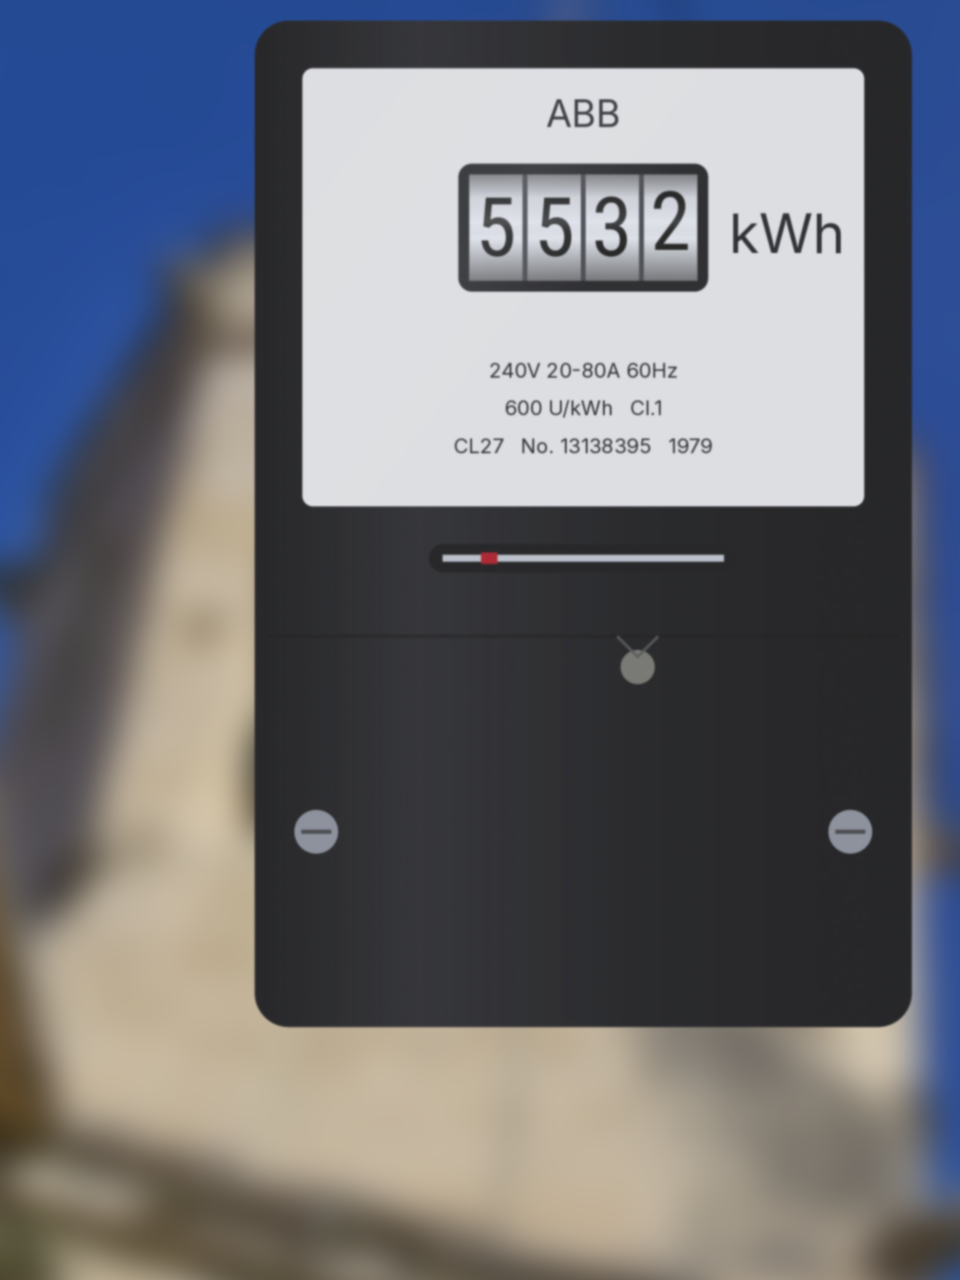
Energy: 5532 kWh
